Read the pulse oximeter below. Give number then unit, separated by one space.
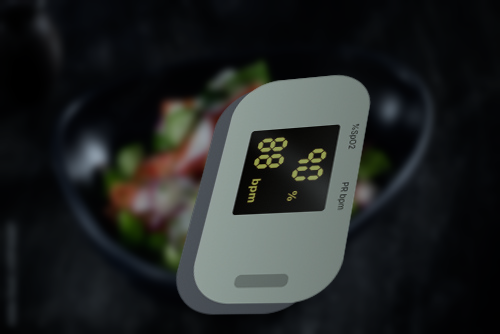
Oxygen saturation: 90 %
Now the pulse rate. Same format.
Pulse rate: 88 bpm
